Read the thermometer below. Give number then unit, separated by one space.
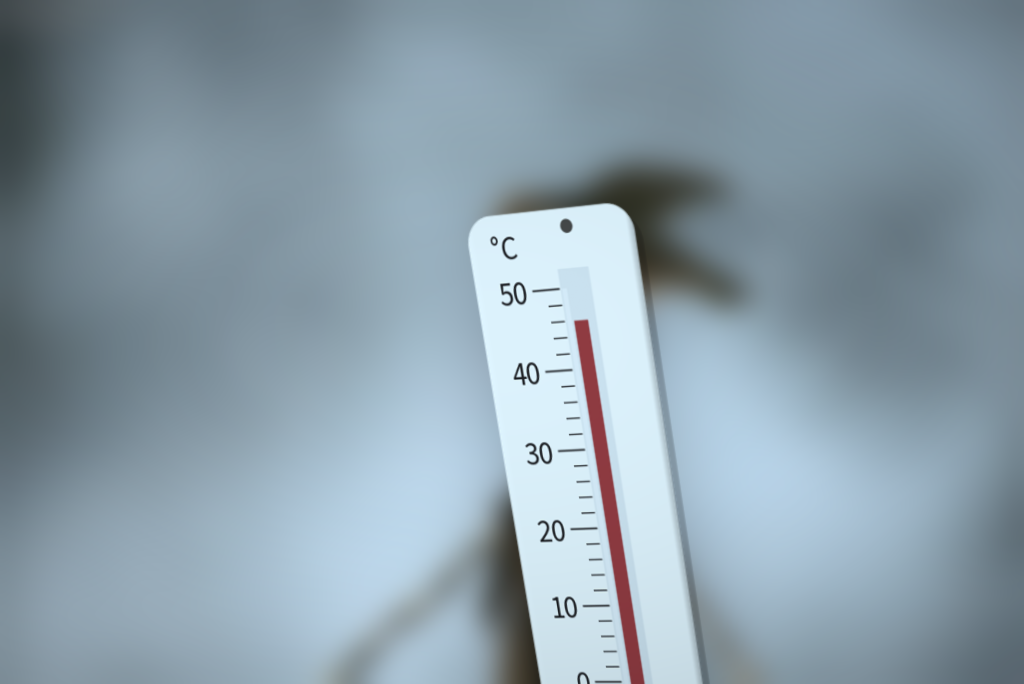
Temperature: 46 °C
